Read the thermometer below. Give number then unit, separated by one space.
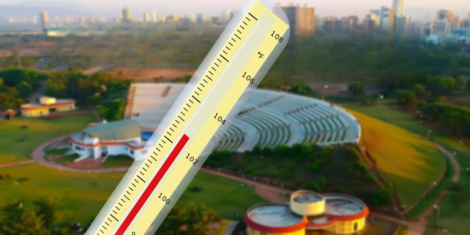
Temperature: 102.6 °F
